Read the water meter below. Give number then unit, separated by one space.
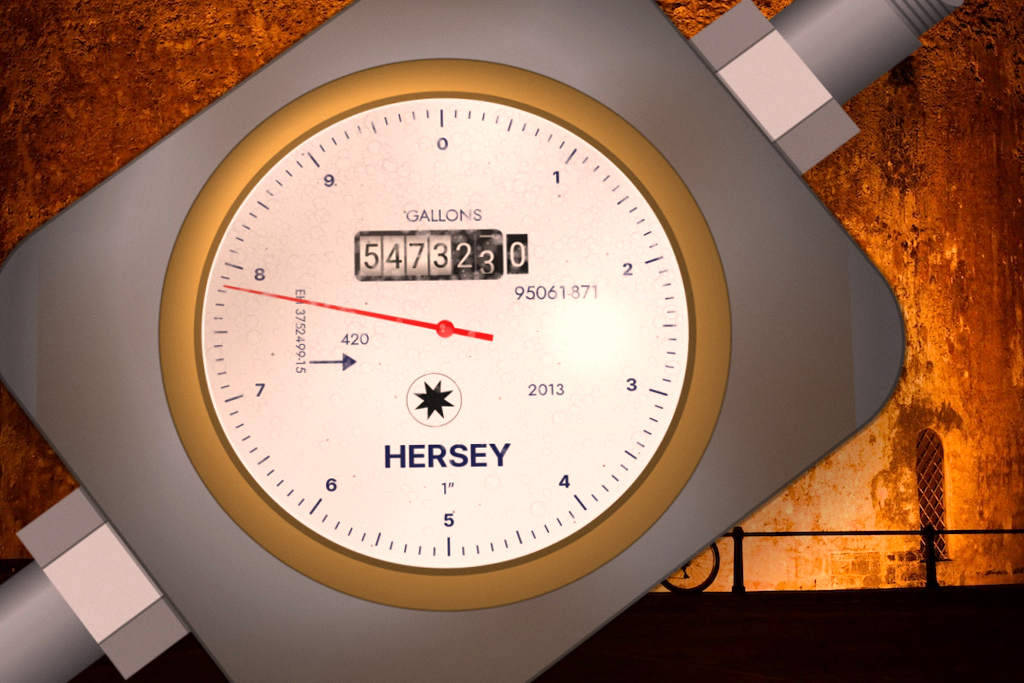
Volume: 5473227.8 gal
